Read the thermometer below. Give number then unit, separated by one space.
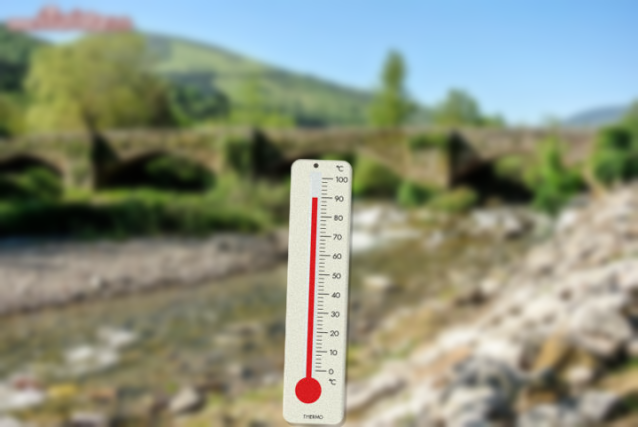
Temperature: 90 °C
